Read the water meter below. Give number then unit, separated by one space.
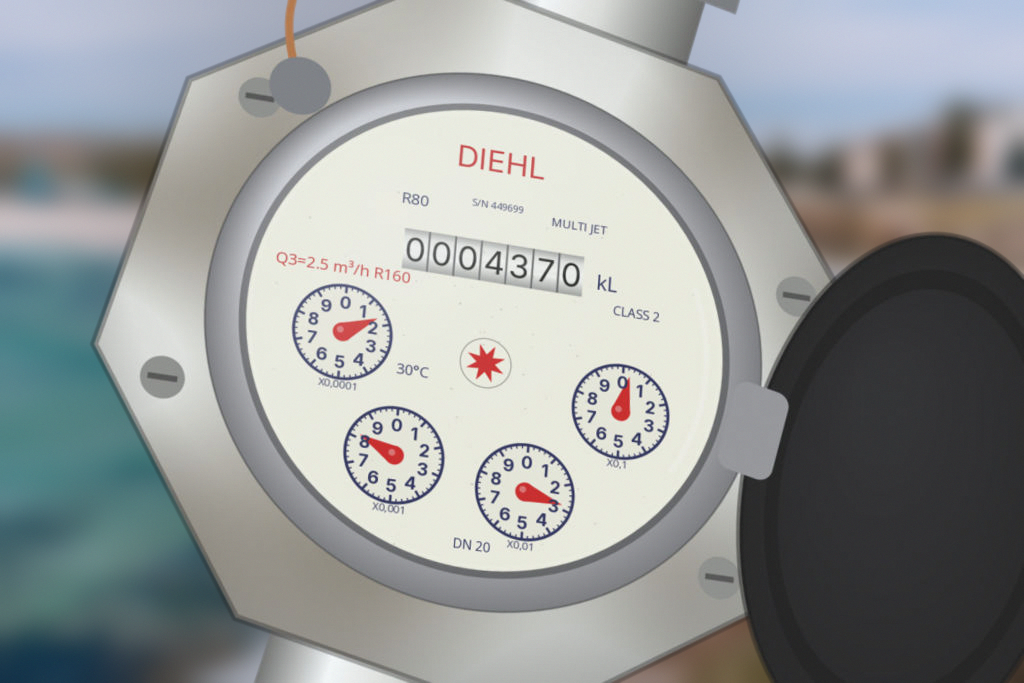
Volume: 4370.0281 kL
